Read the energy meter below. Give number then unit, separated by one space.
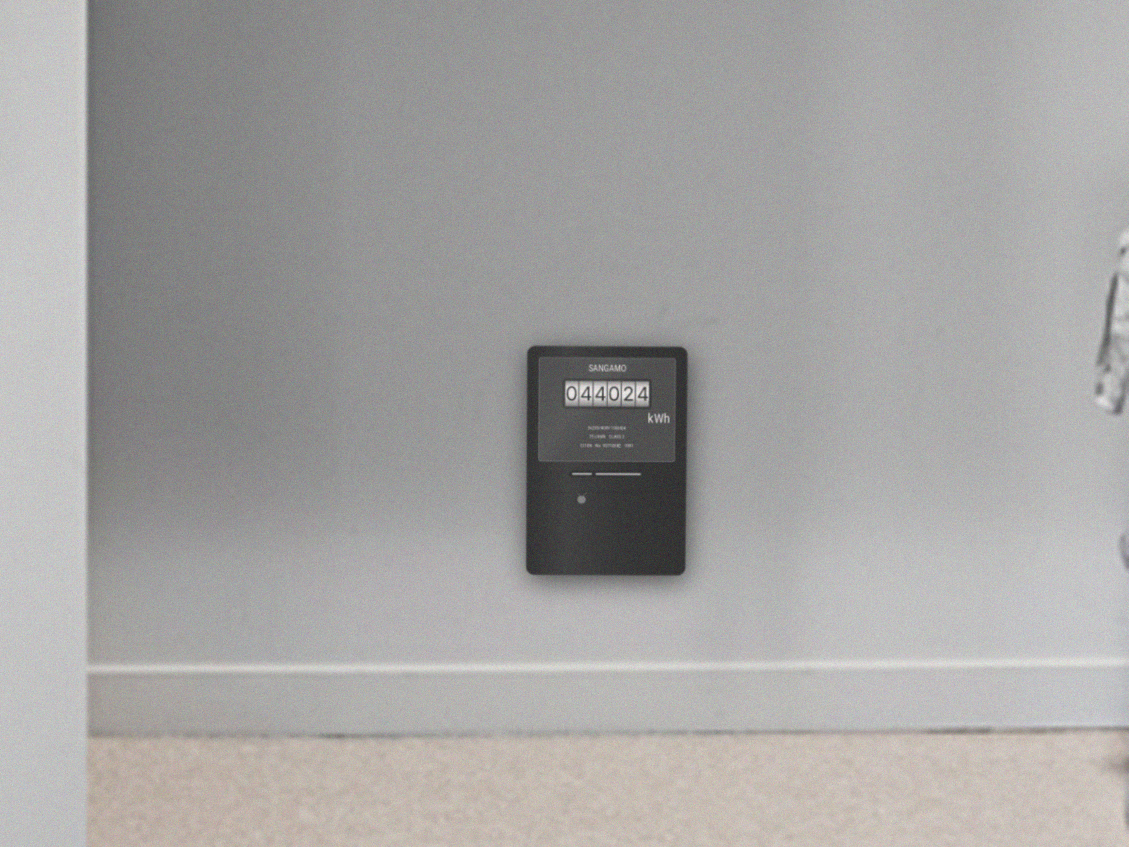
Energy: 44024 kWh
